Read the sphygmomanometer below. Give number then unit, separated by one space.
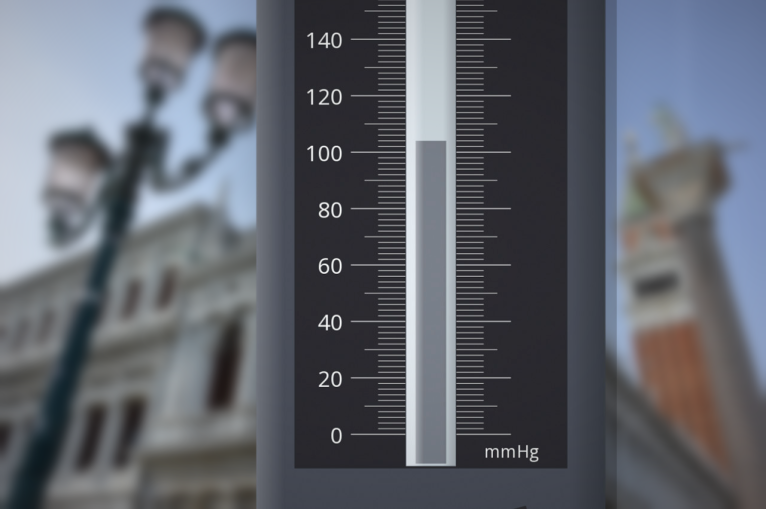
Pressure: 104 mmHg
